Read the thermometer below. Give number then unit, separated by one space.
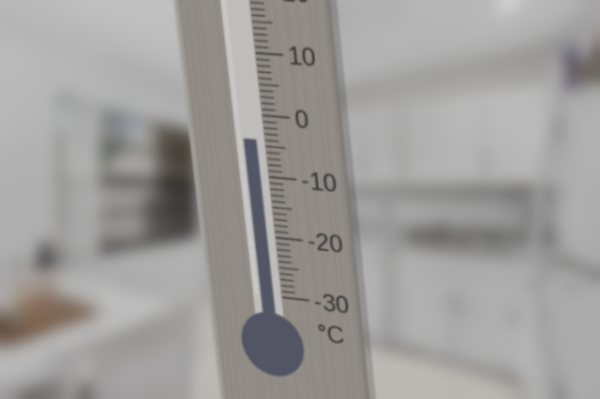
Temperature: -4 °C
